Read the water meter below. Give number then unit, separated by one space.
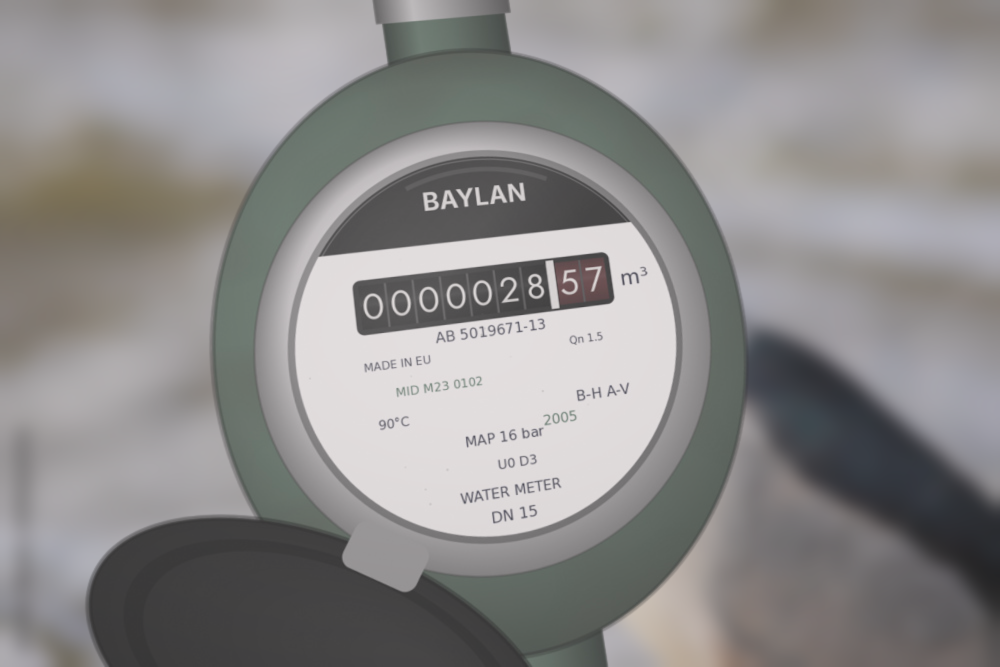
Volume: 28.57 m³
